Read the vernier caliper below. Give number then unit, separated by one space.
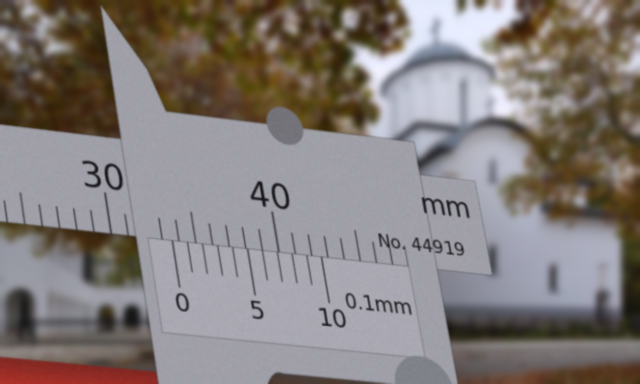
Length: 33.6 mm
